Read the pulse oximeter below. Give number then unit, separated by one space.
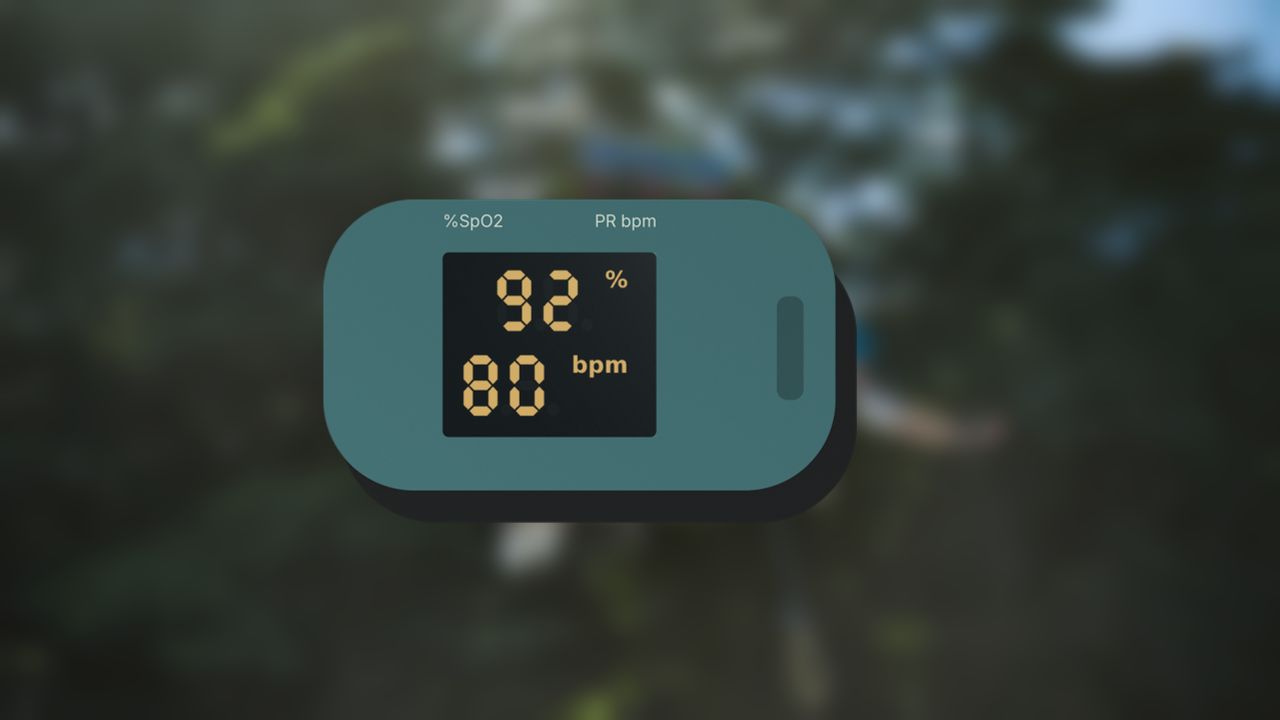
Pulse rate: 80 bpm
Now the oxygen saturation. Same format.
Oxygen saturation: 92 %
